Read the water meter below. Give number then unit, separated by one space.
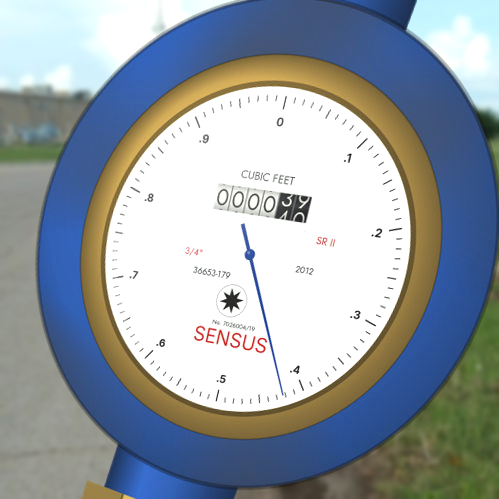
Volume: 39.42 ft³
